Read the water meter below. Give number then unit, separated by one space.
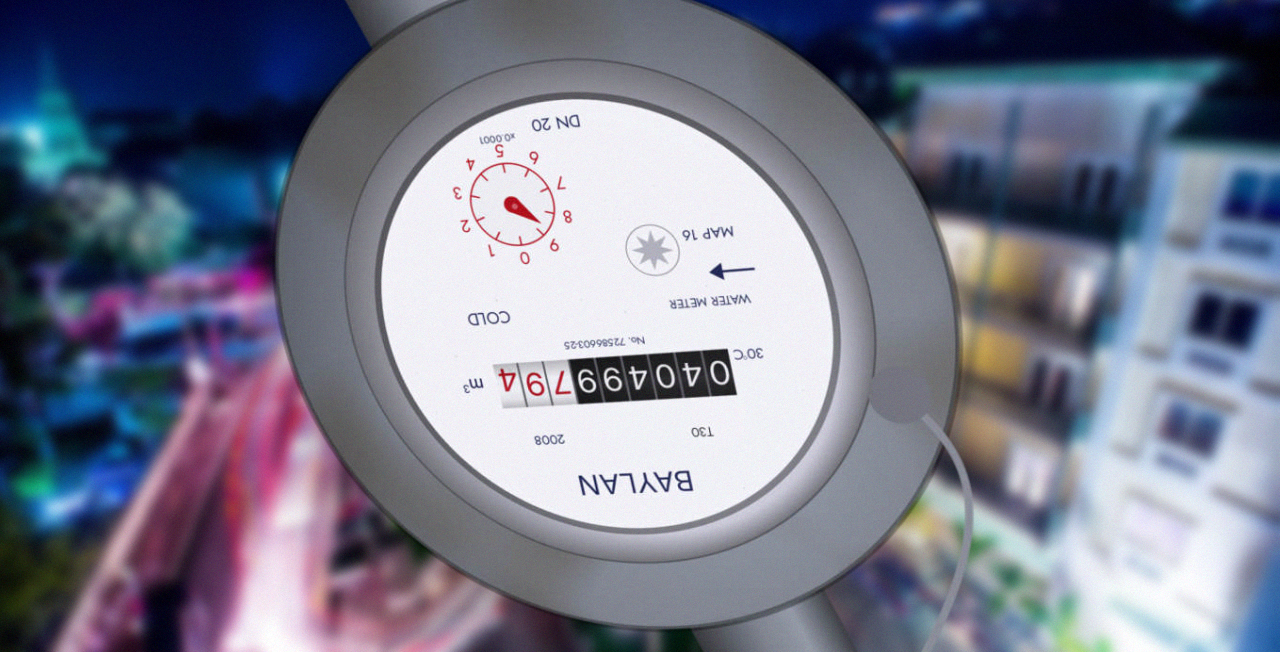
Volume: 40499.7938 m³
